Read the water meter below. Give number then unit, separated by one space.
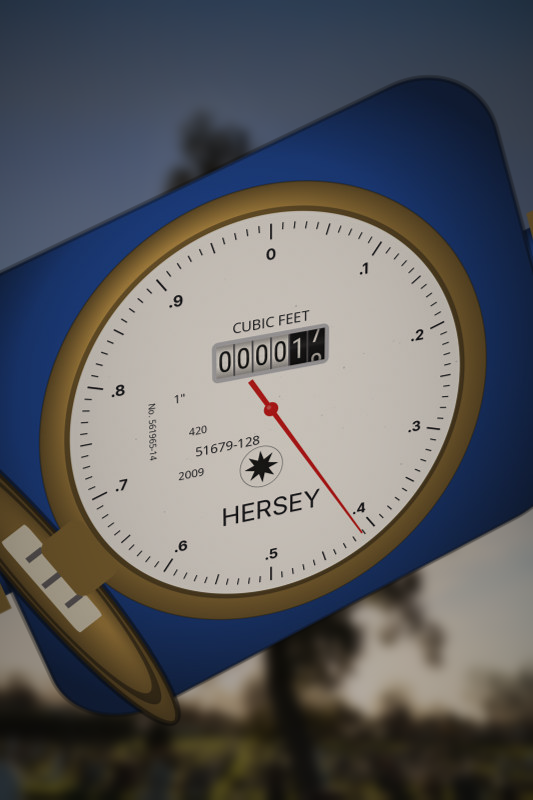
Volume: 17.41 ft³
